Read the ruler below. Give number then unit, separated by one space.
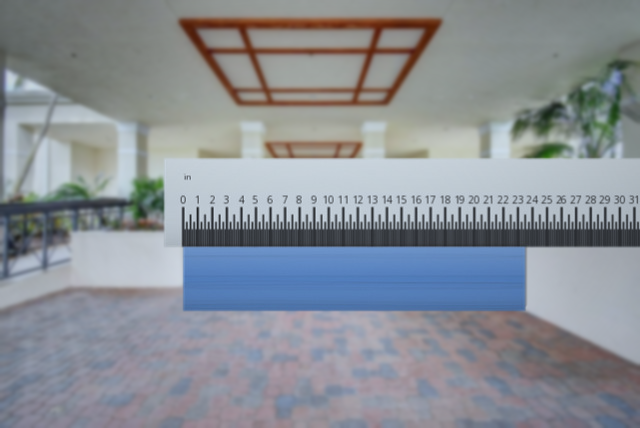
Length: 23.5 in
